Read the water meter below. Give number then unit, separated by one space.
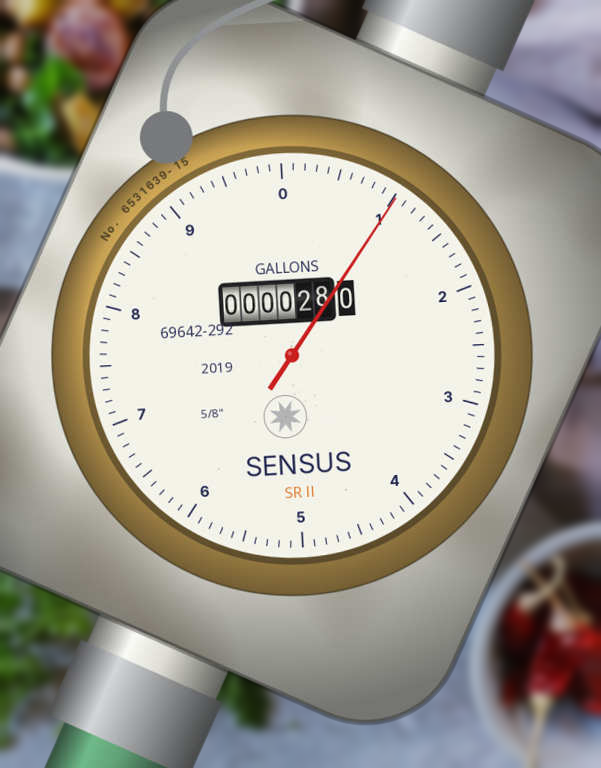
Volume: 281.0 gal
